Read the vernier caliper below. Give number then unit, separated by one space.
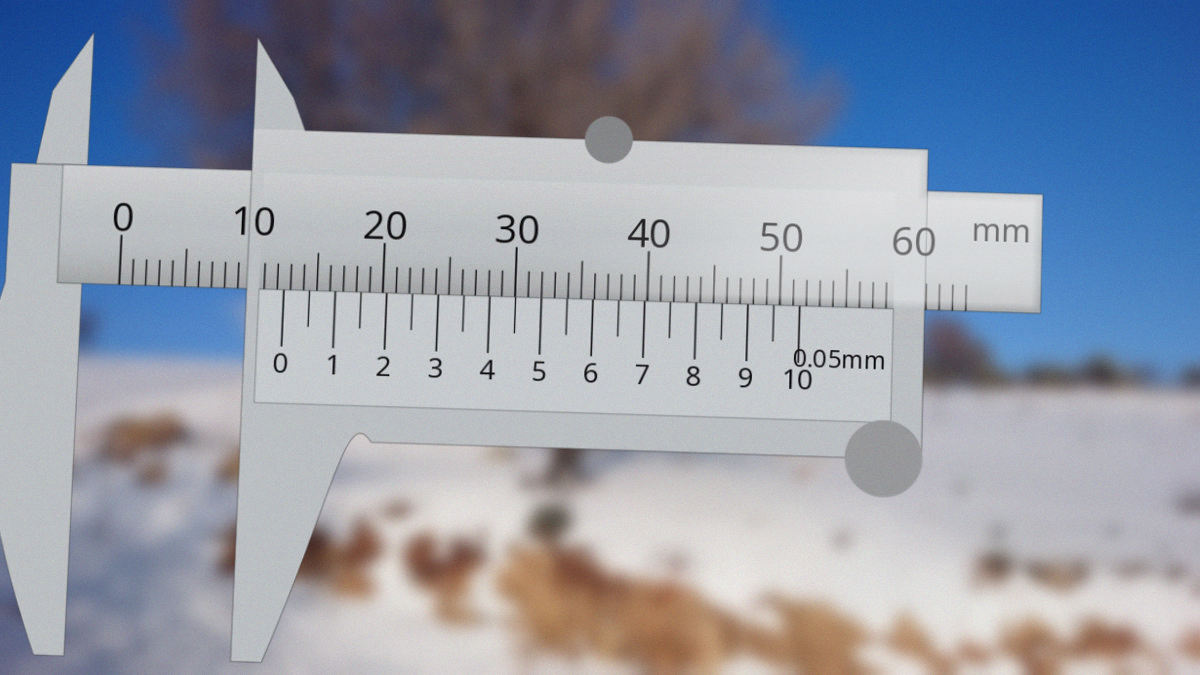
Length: 12.5 mm
